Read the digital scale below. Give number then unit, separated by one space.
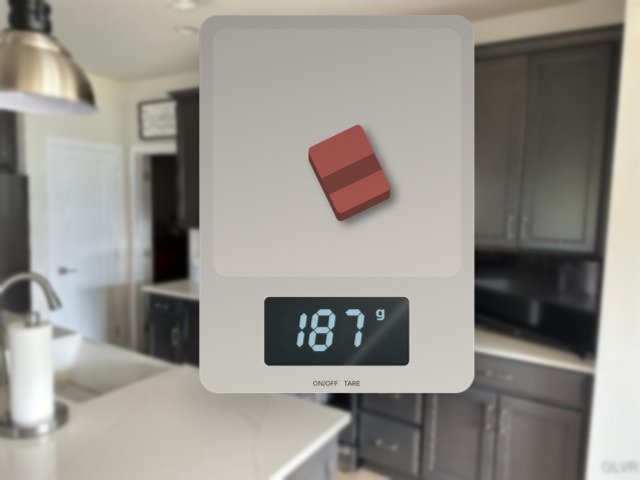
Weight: 187 g
